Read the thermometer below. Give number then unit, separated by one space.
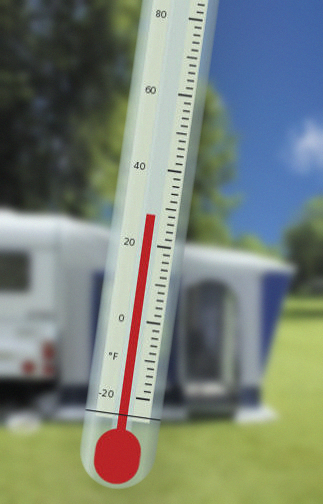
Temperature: 28 °F
